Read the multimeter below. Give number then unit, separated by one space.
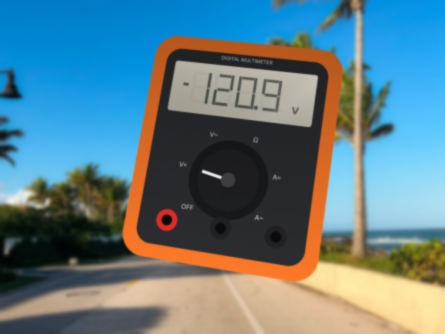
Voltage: -120.9 V
